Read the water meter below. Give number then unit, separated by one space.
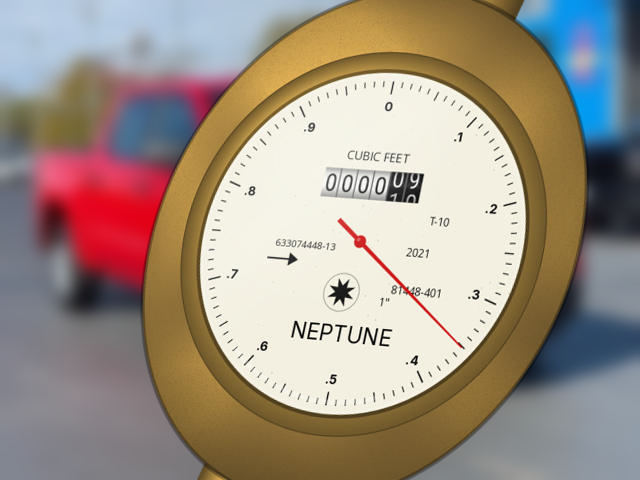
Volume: 9.35 ft³
